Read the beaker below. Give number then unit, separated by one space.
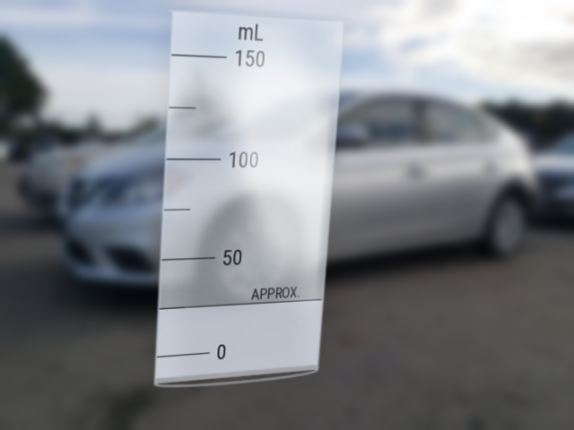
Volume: 25 mL
